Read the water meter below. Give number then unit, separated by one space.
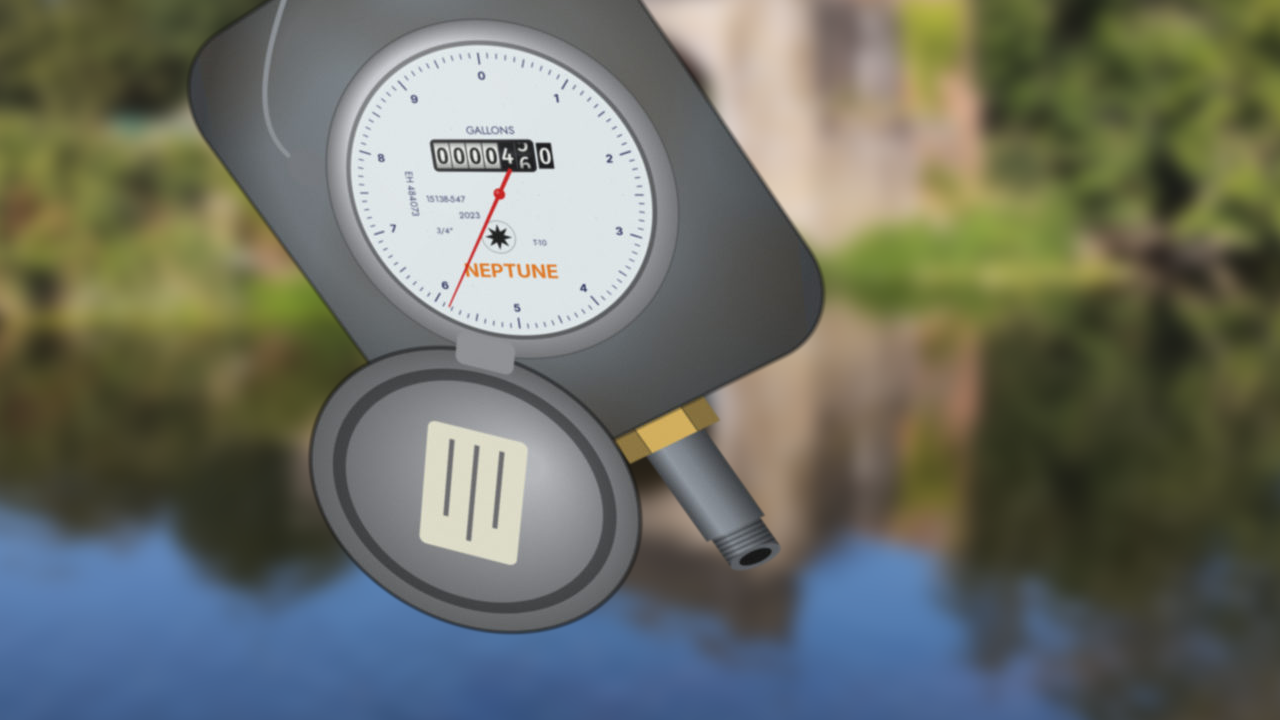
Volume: 455.8 gal
